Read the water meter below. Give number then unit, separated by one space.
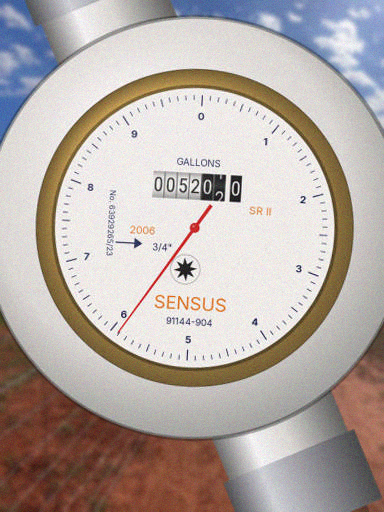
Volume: 52015.9 gal
